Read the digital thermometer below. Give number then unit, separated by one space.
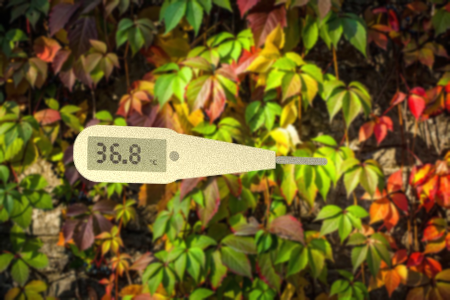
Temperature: 36.8 °C
